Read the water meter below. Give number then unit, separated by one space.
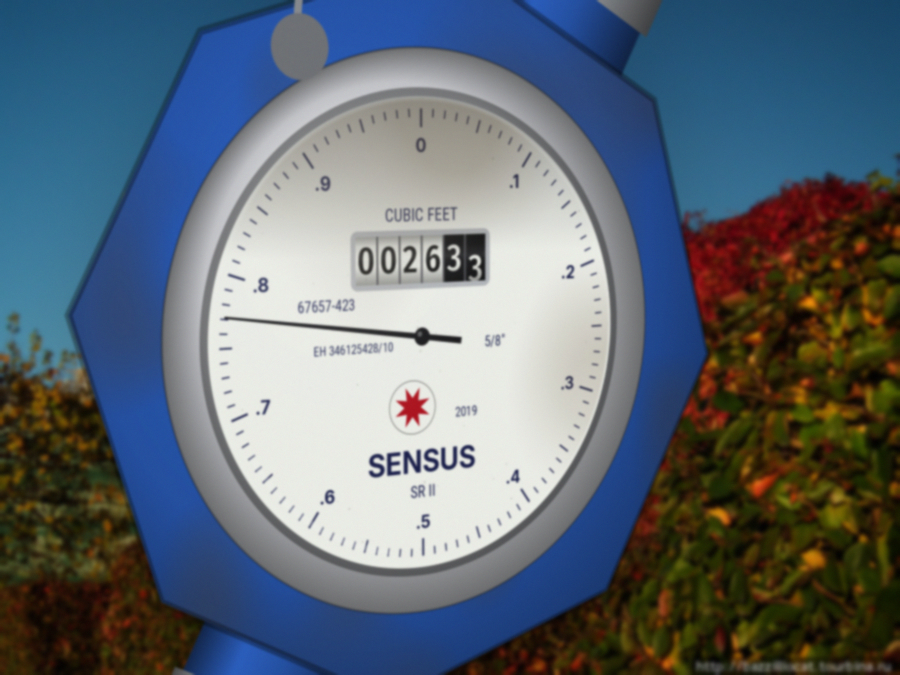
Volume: 2632.77 ft³
